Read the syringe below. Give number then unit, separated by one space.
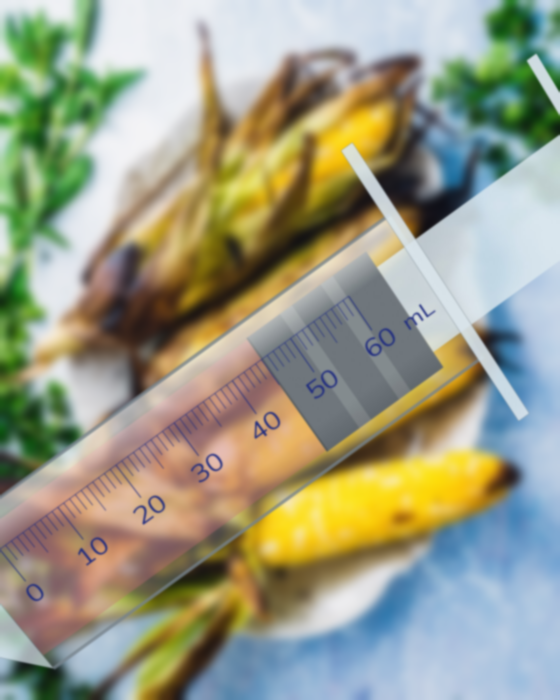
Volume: 45 mL
